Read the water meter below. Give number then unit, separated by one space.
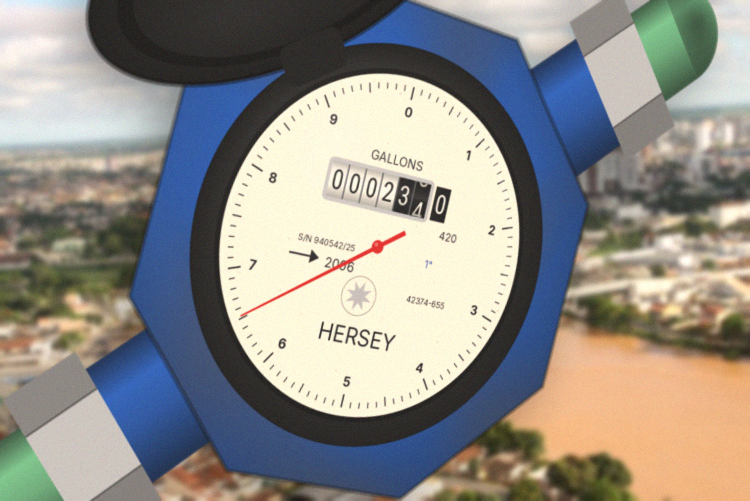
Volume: 2336.5 gal
